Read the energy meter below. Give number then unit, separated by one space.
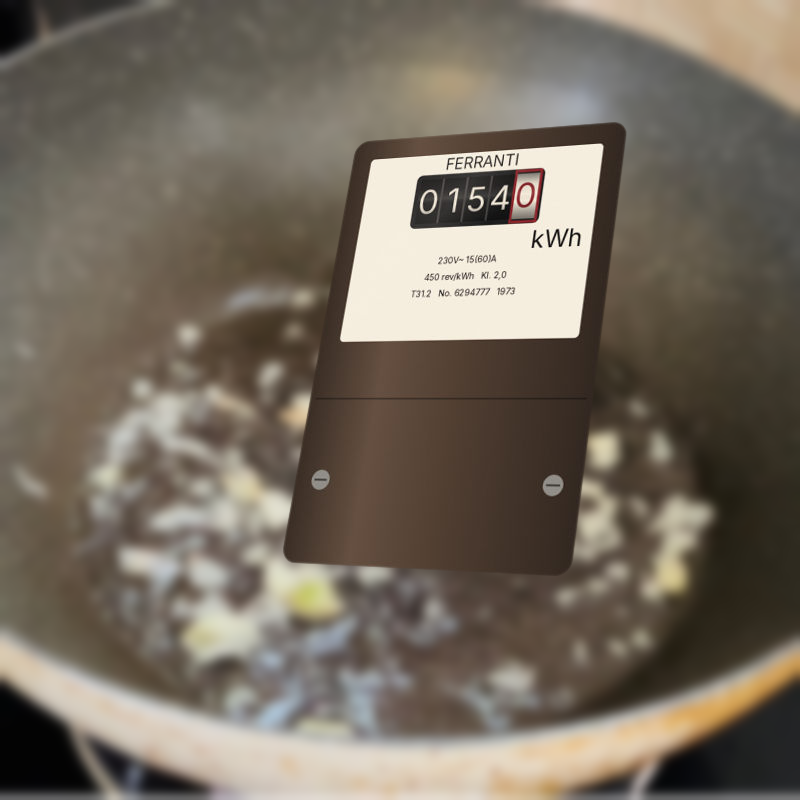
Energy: 154.0 kWh
